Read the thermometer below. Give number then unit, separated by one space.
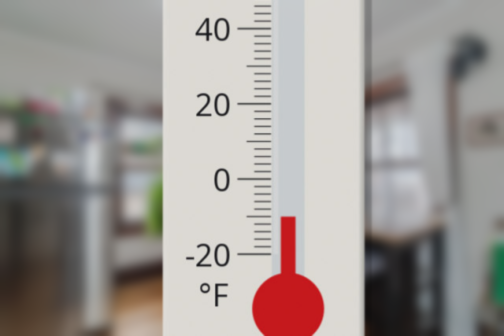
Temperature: -10 °F
